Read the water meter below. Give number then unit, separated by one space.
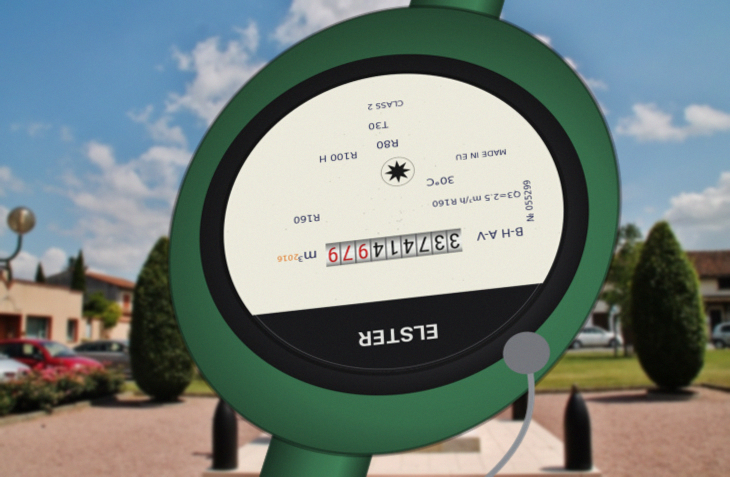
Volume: 337414.979 m³
